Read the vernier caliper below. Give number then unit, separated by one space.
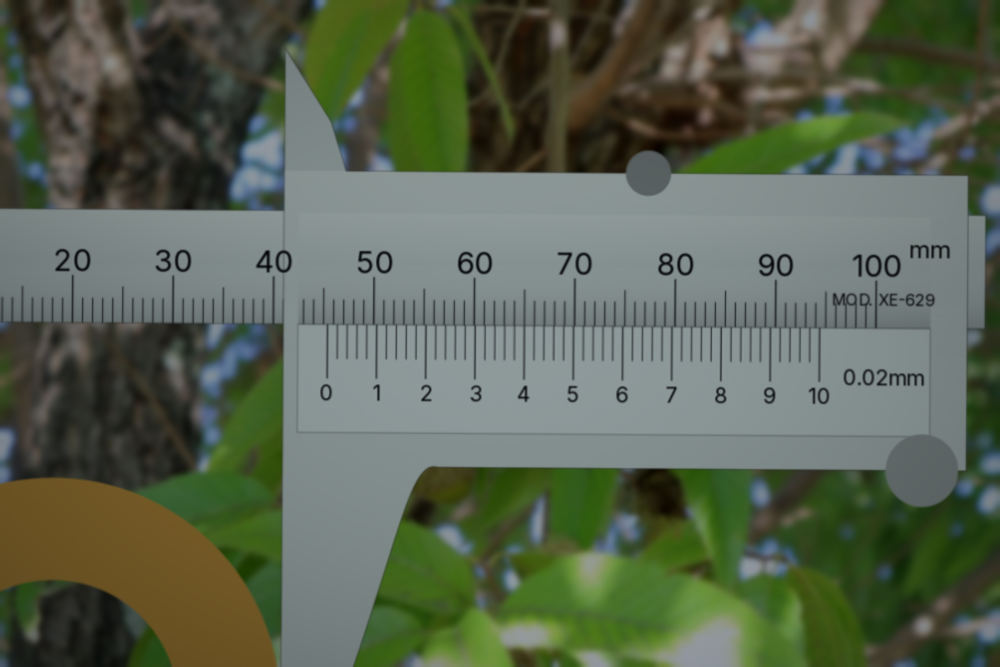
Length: 45.4 mm
